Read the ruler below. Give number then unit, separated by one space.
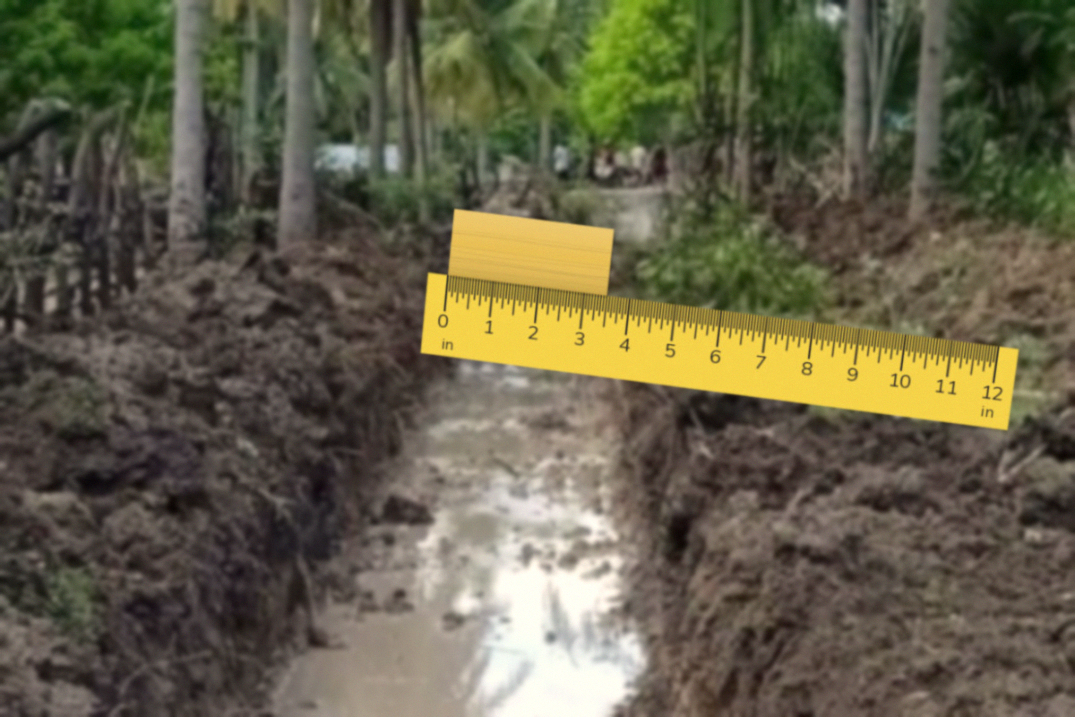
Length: 3.5 in
